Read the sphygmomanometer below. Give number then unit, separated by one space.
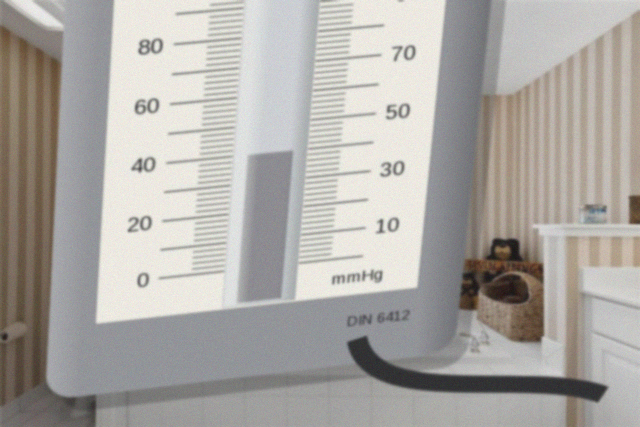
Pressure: 40 mmHg
